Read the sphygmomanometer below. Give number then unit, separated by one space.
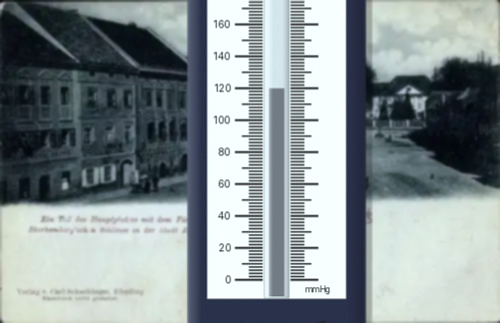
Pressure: 120 mmHg
